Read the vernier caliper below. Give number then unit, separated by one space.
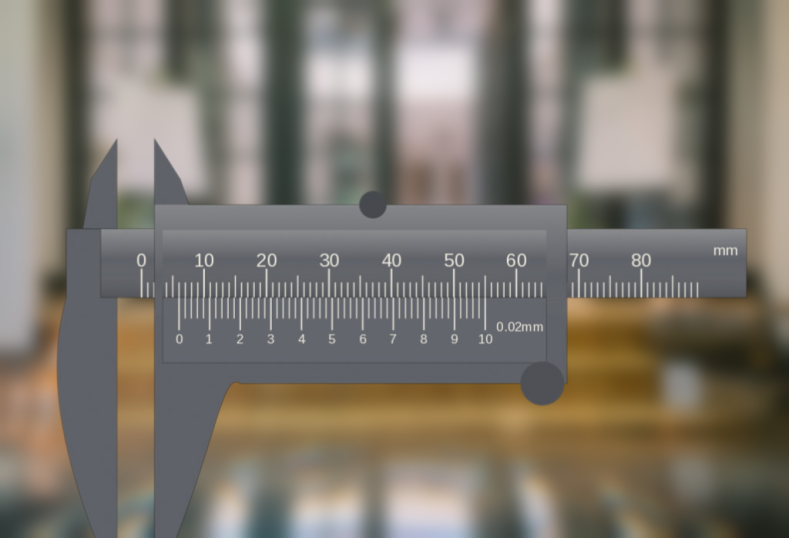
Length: 6.0 mm
